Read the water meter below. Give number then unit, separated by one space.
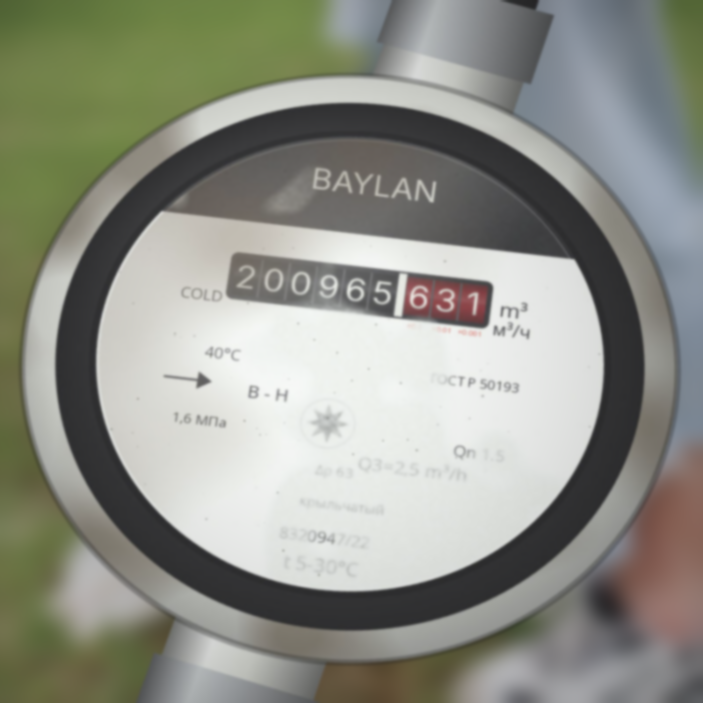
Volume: 200965.631 m³
